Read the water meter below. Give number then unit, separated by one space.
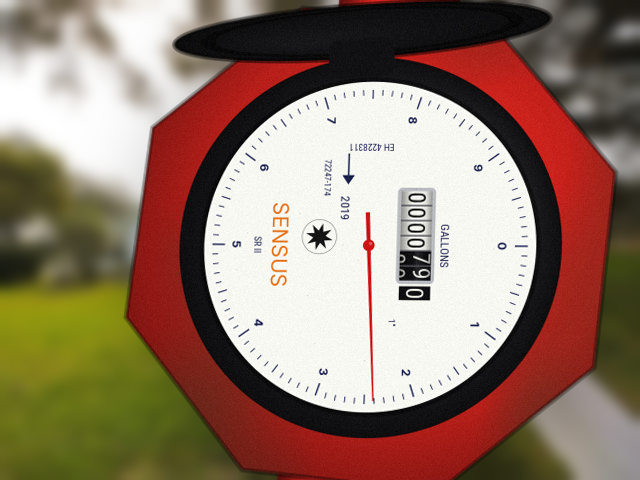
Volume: 792.4 gal
